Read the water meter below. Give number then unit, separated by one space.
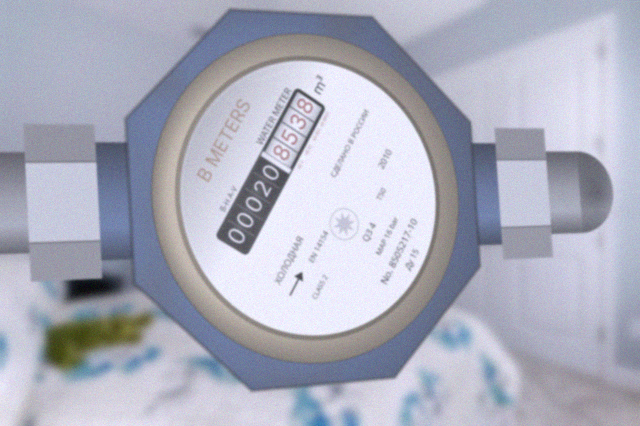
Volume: 20.8538 m³
